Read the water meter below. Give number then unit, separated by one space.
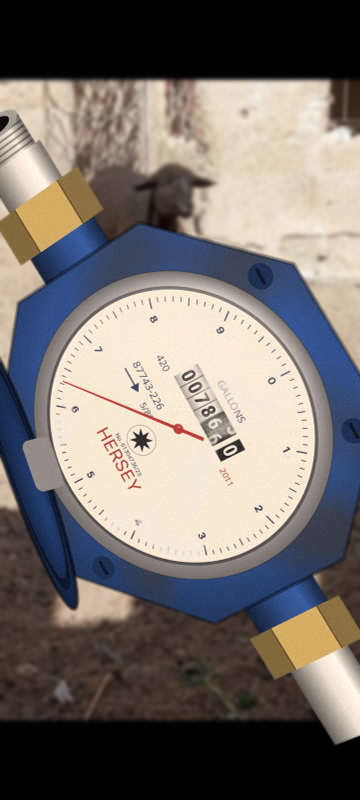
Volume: 78656.3 gal
